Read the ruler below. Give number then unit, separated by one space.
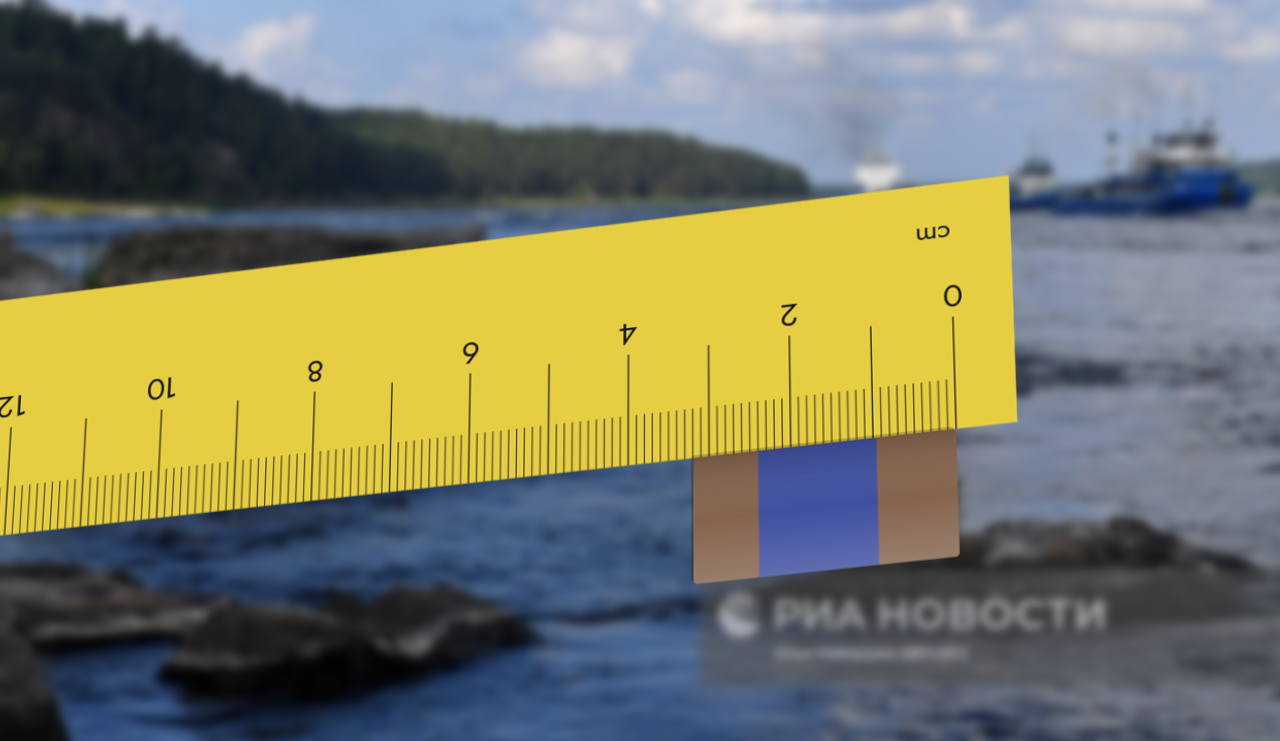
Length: 3.2 cm
